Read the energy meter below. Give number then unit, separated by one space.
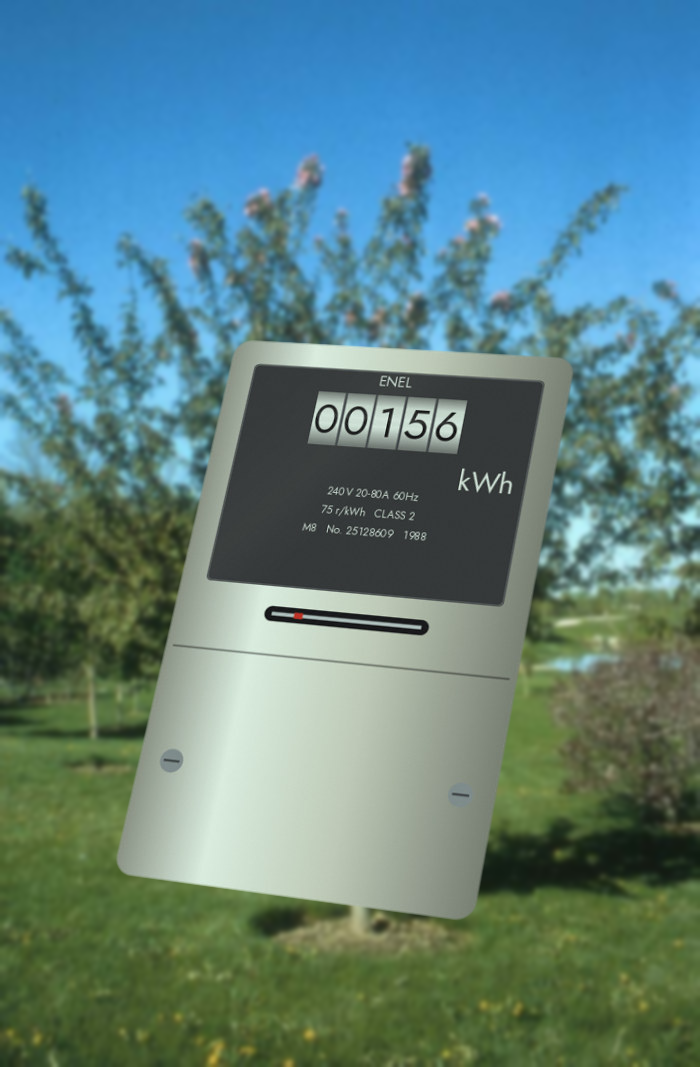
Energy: 156 kWh
